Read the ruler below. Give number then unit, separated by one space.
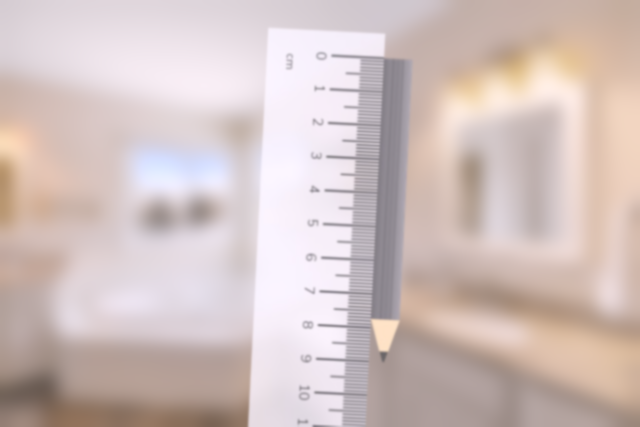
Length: 9 cm
